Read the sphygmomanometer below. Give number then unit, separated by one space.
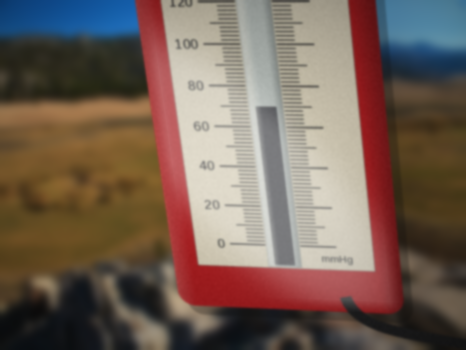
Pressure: 70 mmHg
